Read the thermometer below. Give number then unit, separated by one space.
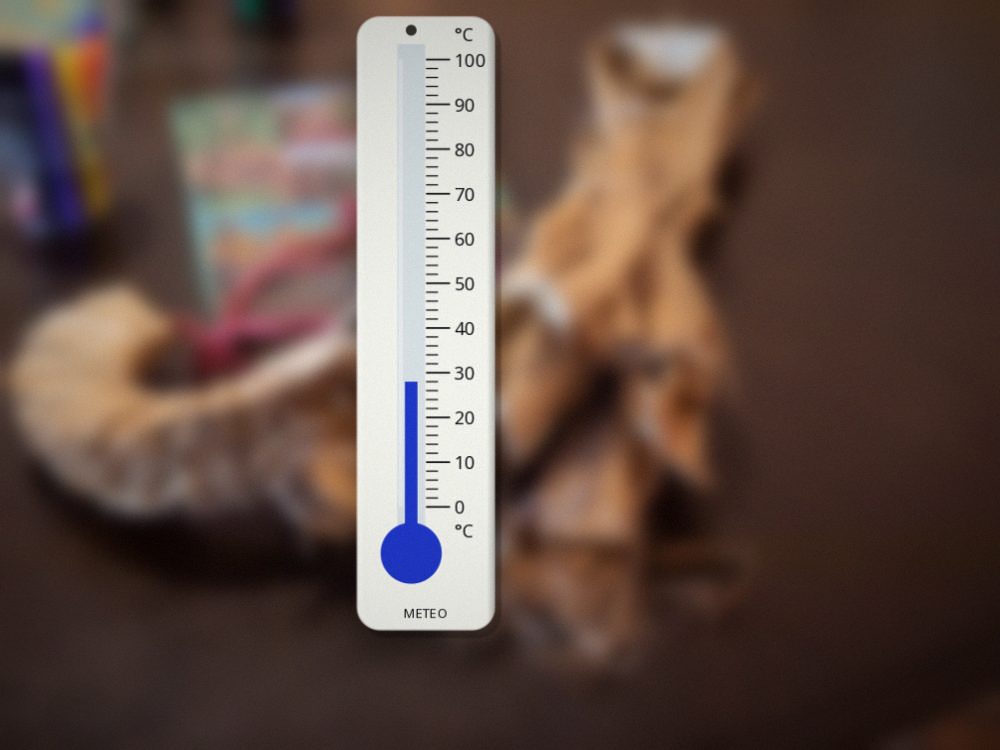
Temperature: 28 °C
